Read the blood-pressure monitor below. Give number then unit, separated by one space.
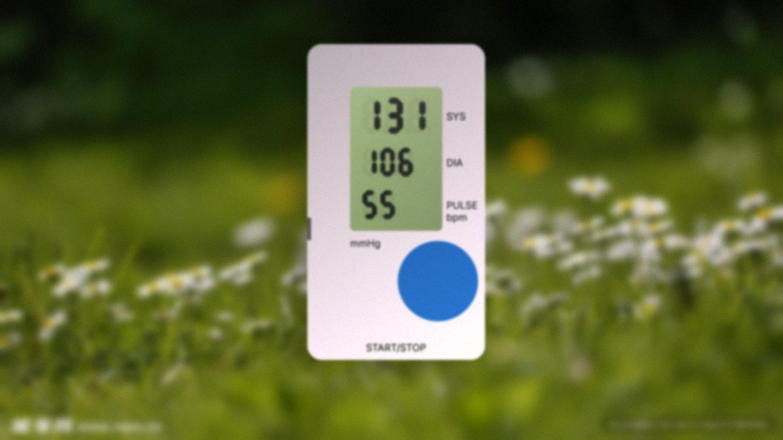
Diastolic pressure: 106 mmHg
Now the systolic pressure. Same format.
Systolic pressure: 131 mmHg
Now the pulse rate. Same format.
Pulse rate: 55 bpm
